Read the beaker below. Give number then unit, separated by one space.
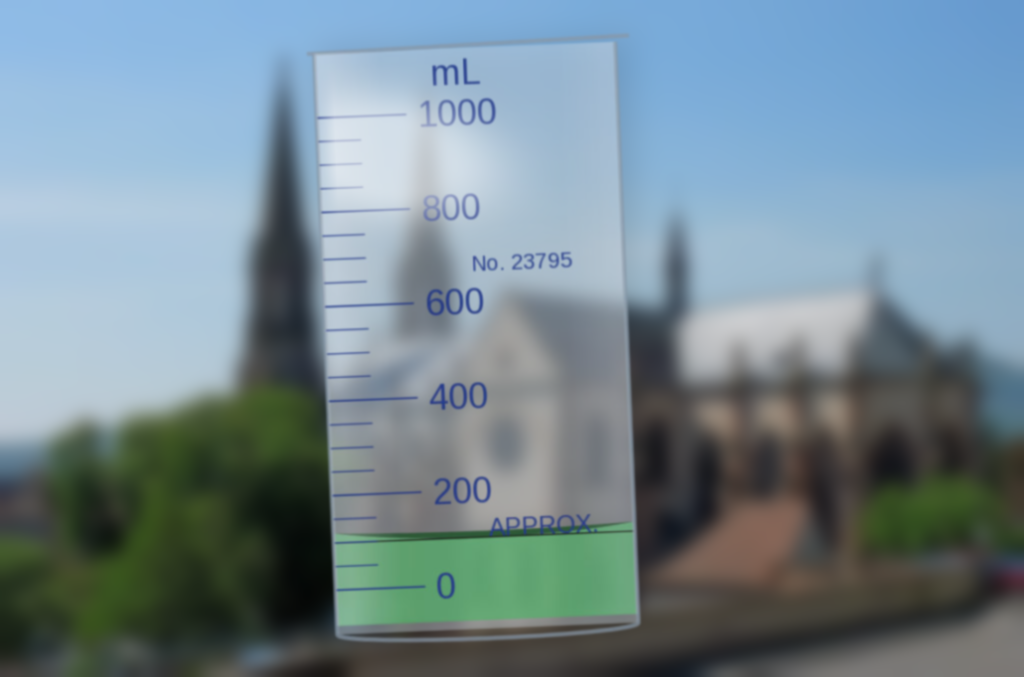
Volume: 100 mL
